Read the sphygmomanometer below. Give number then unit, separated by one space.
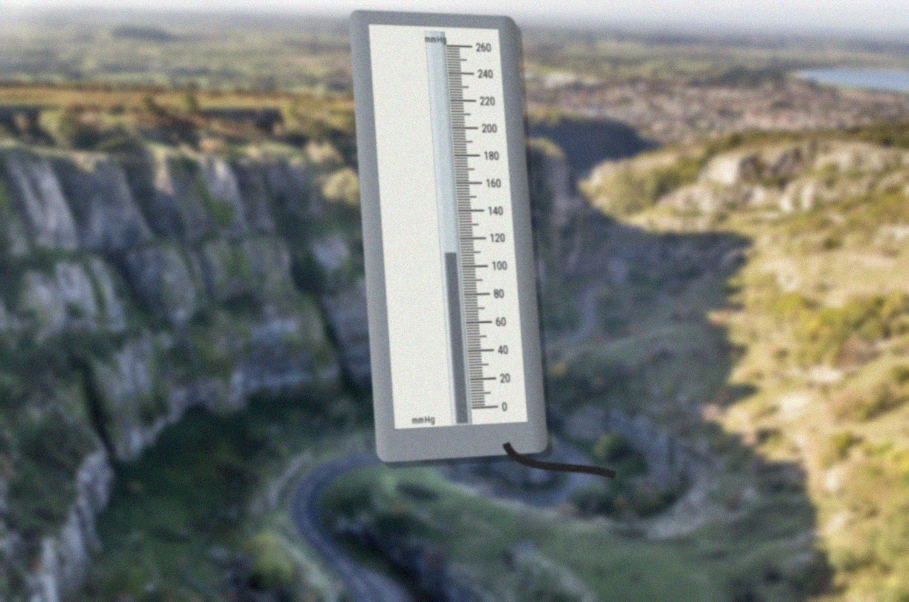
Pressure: 110 mmHg
